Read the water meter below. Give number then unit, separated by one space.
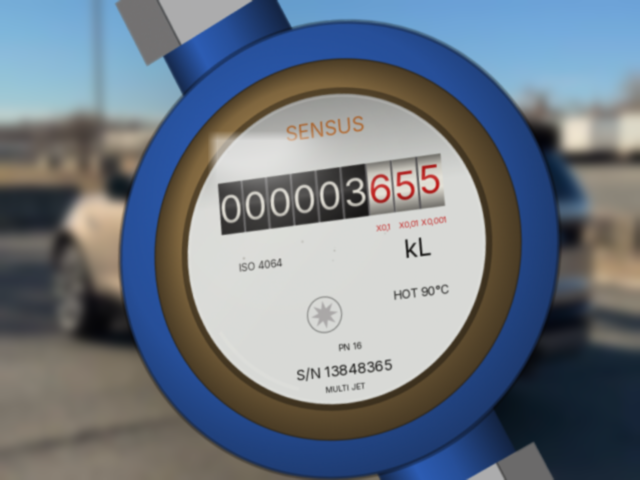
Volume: 3.655 kL
